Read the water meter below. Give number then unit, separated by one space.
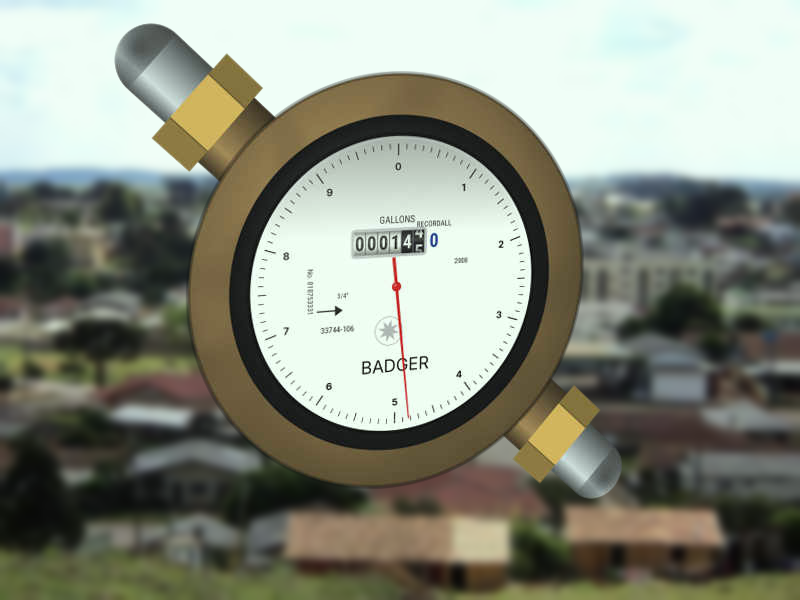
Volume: 1444.8 gal
